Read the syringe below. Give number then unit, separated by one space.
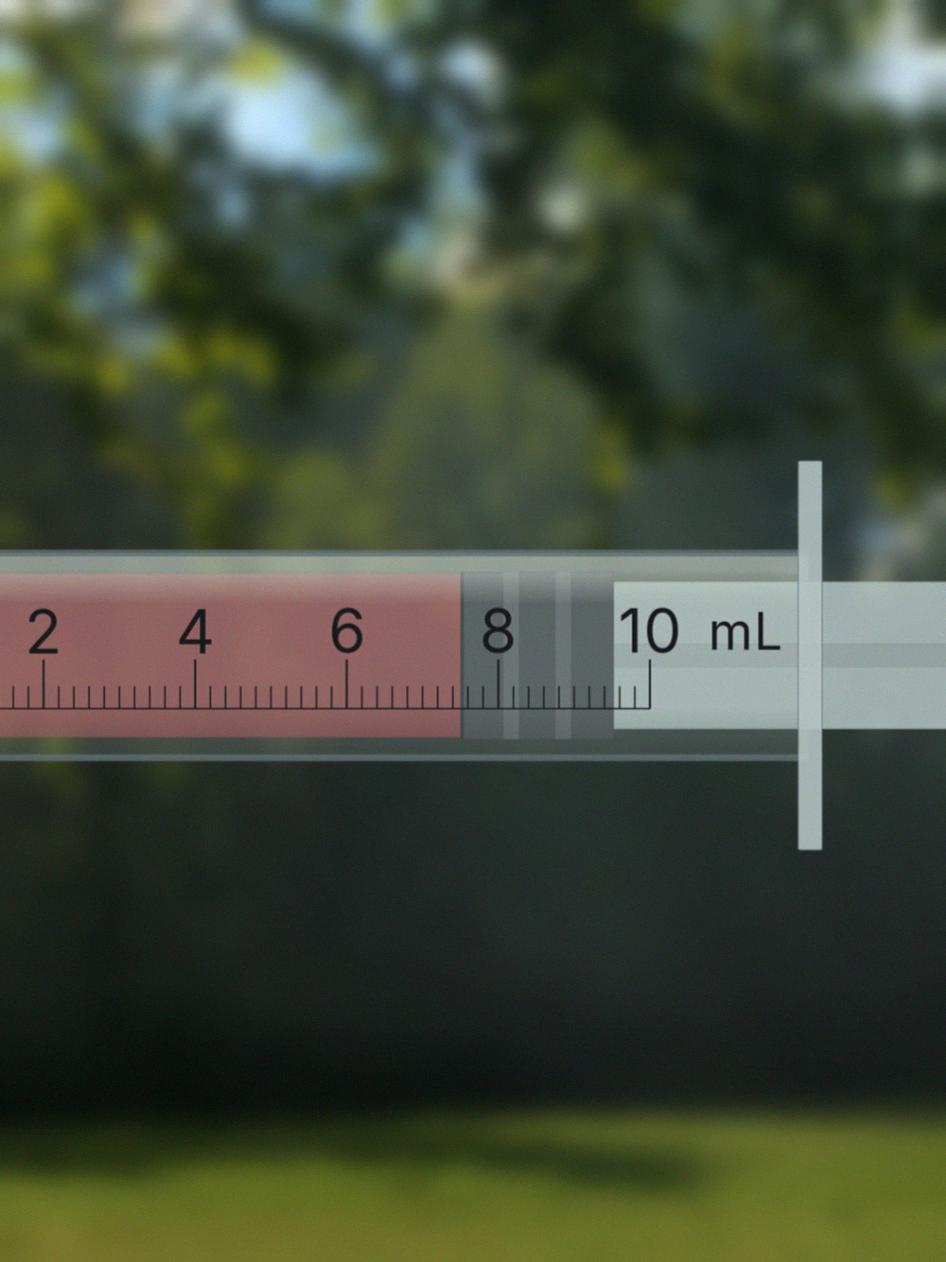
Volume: 7.5 mL
